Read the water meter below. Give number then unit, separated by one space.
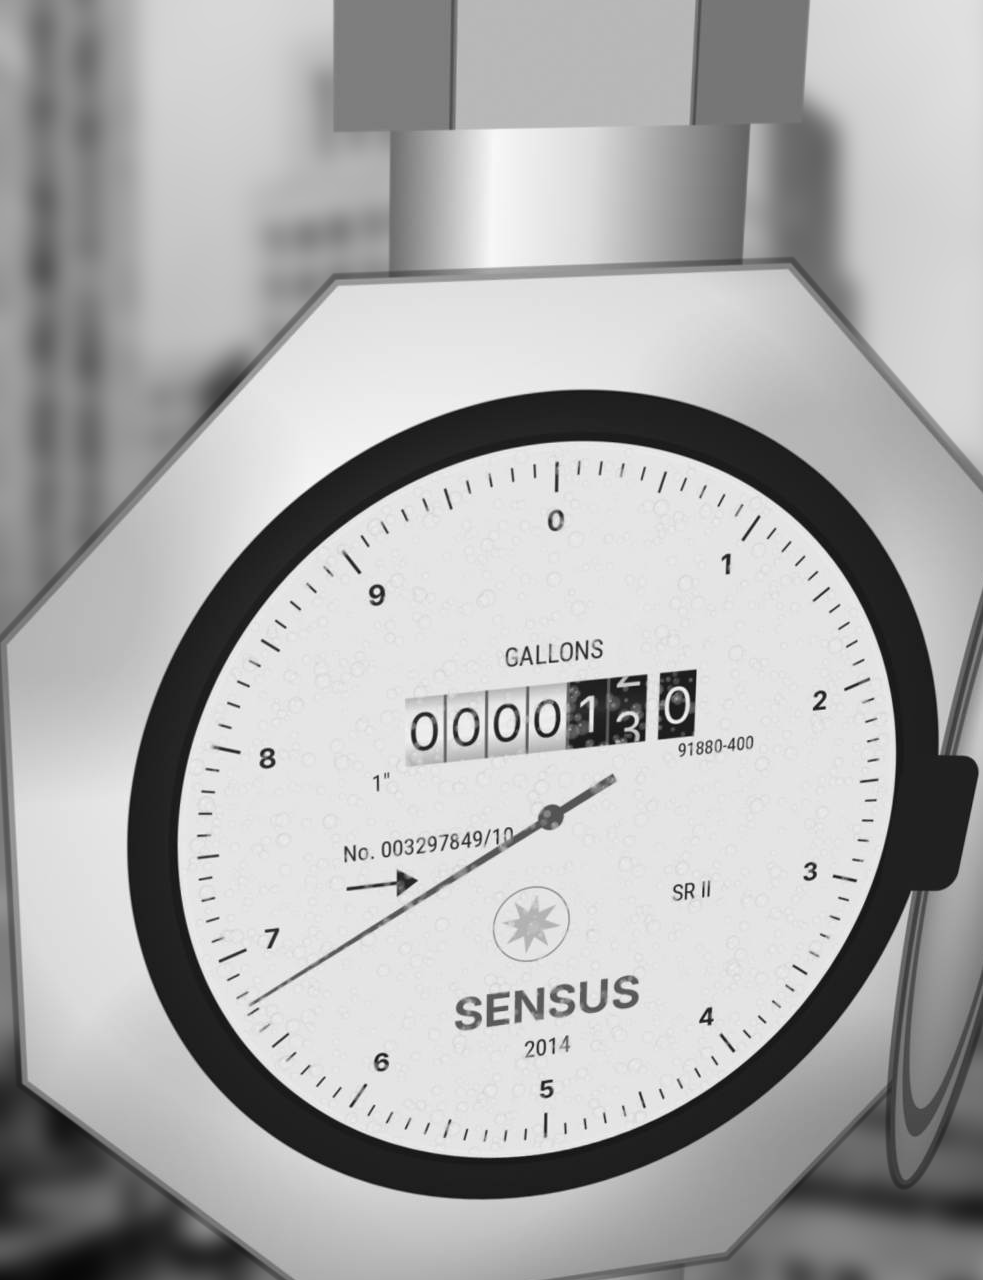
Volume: 126.7 gal
